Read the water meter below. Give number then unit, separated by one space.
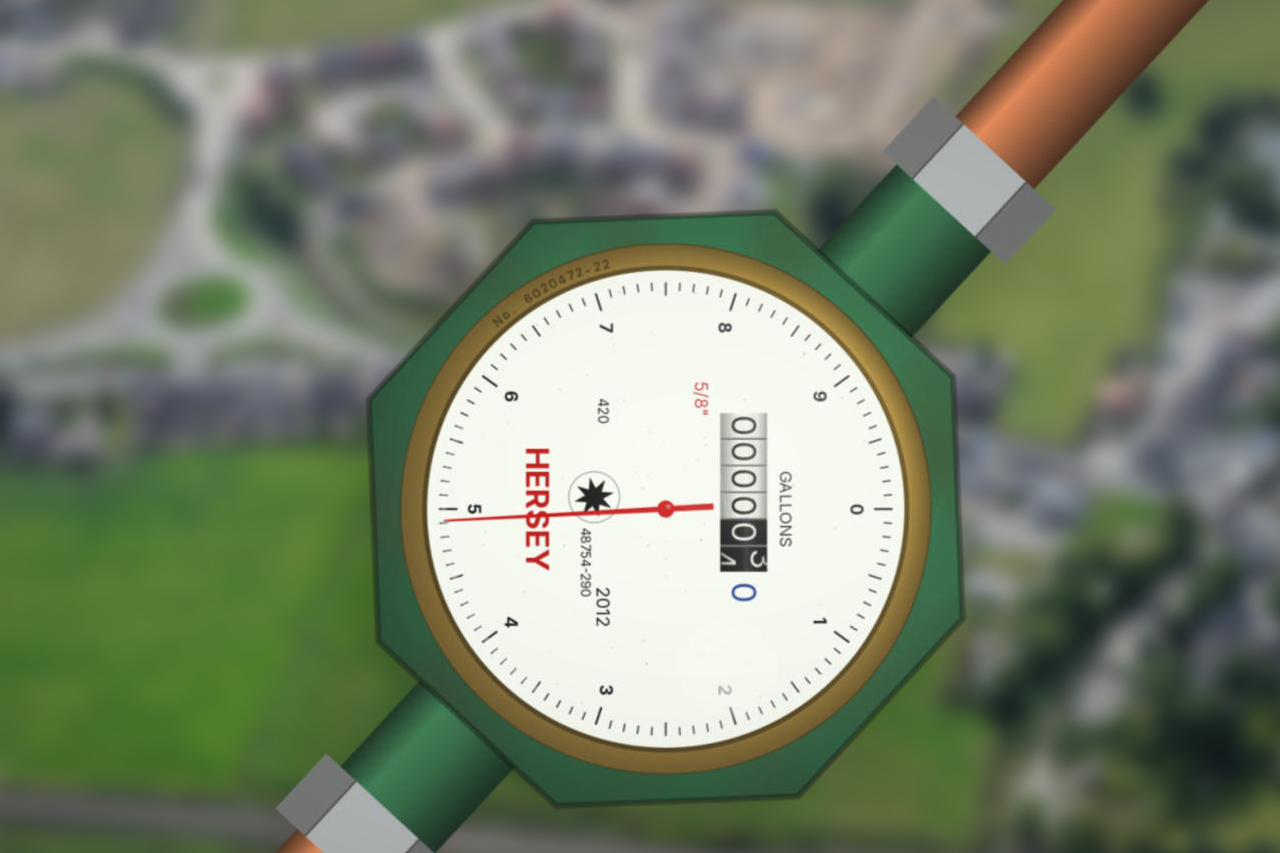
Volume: 34.9 gal
